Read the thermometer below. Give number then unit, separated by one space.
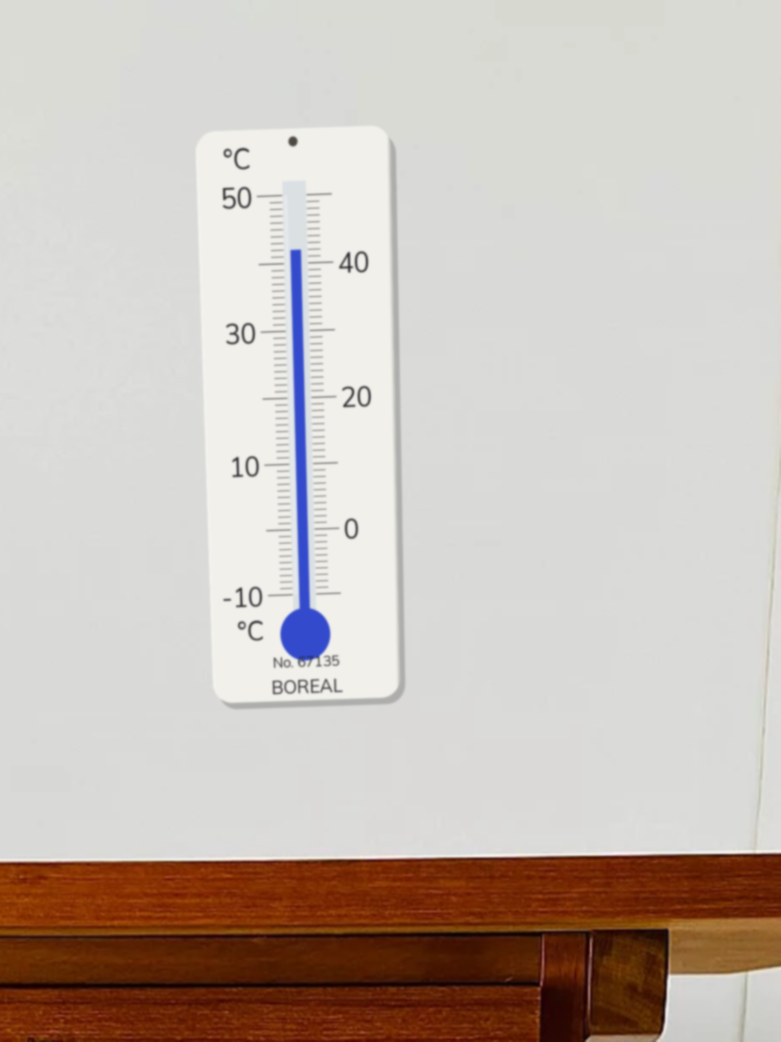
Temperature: 42 °C
